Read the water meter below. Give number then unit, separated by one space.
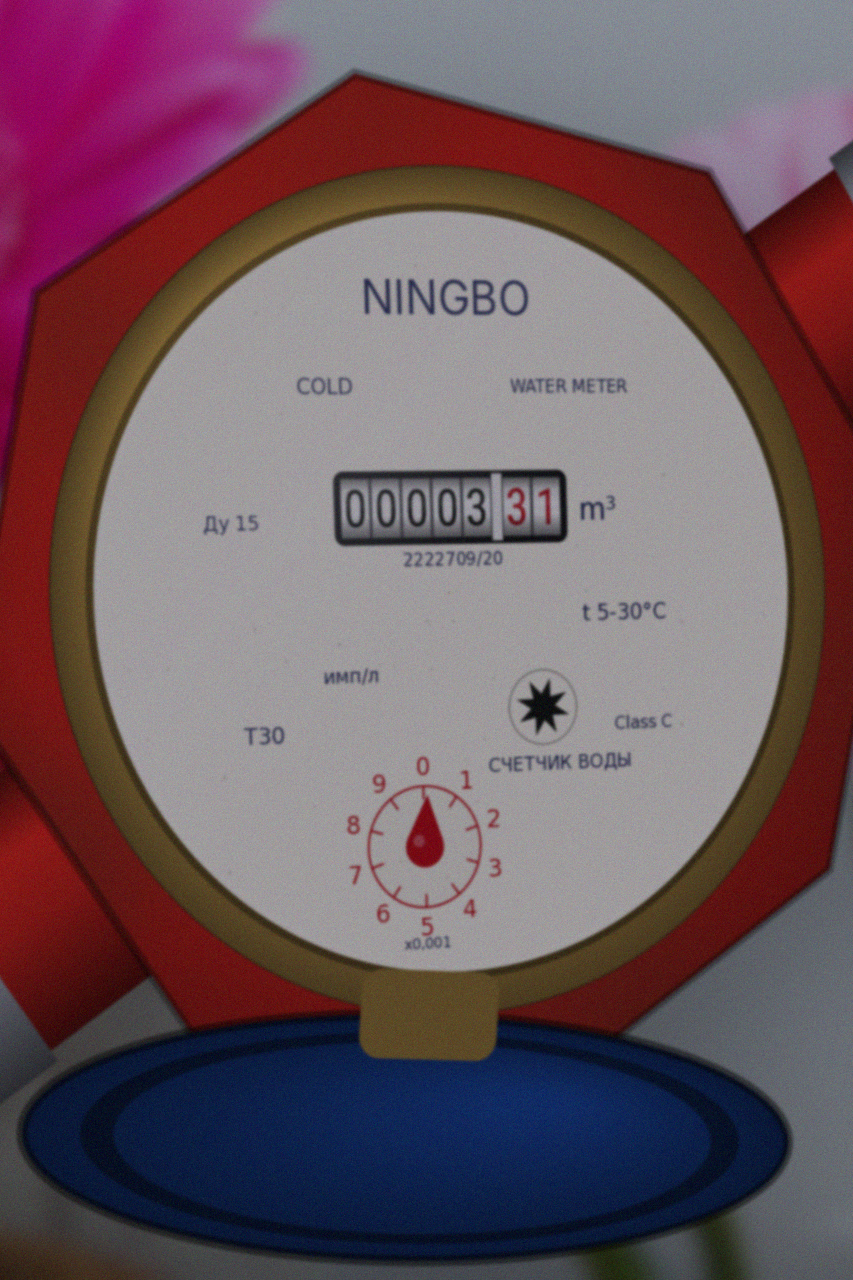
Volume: 3.310 m³
